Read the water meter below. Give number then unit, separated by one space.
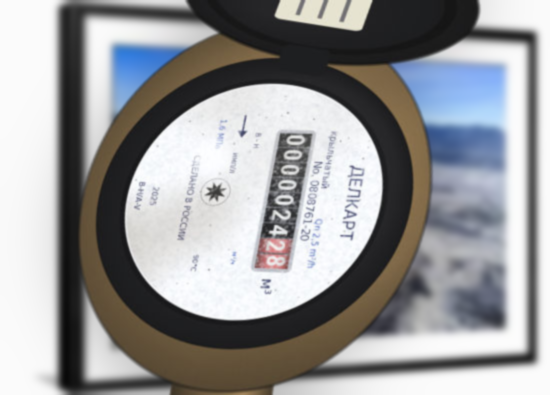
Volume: 24.28 m³
